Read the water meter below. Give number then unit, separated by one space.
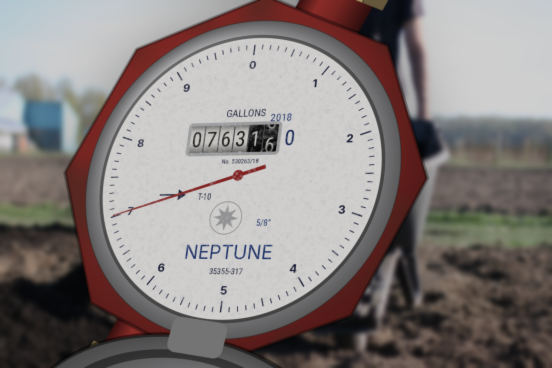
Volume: 763157.0 gal
